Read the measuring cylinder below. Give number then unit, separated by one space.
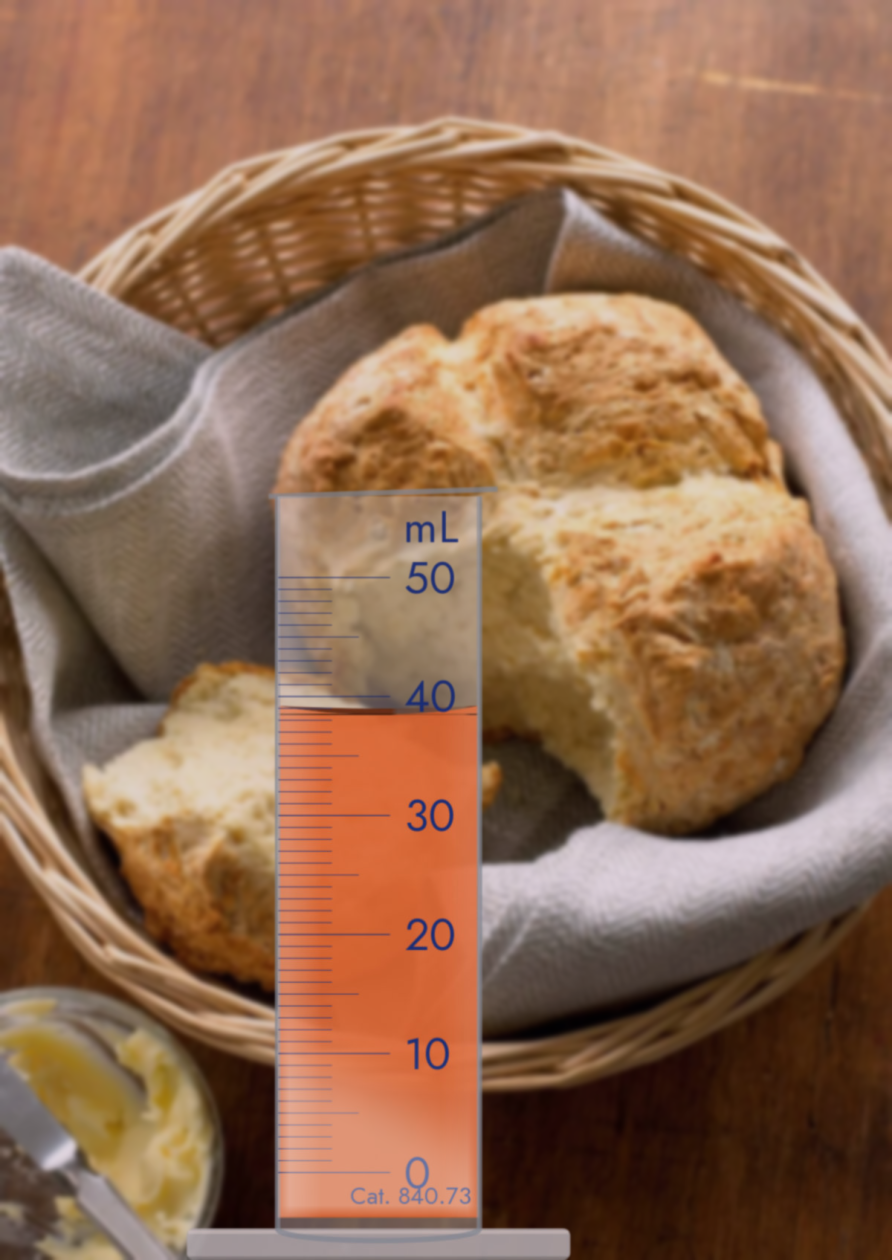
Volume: 38.5 mL
